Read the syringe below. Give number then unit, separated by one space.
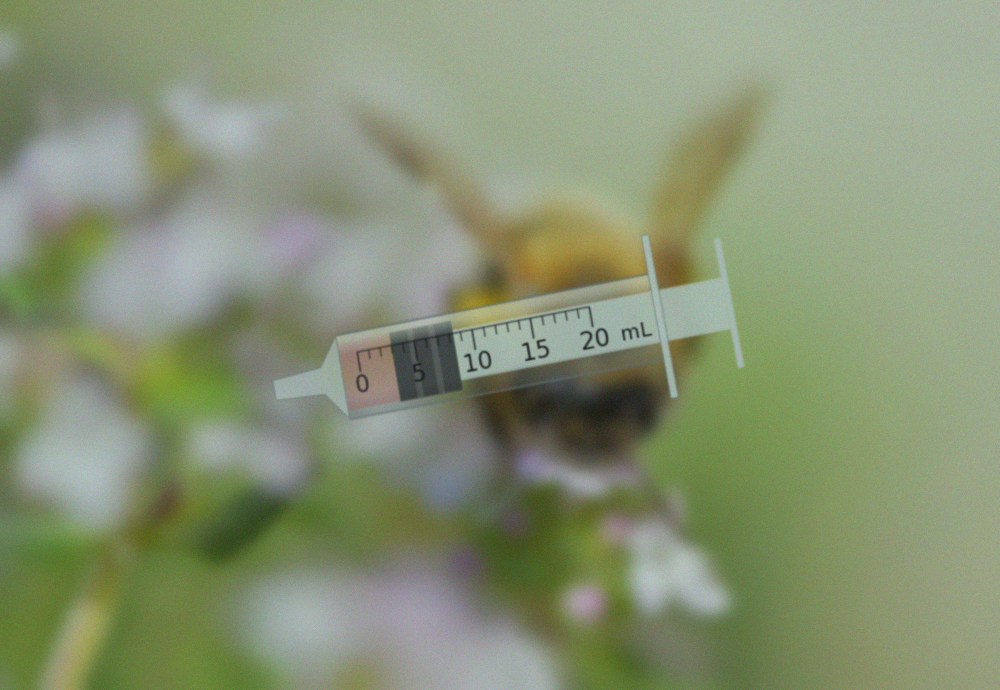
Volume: 3 mL
